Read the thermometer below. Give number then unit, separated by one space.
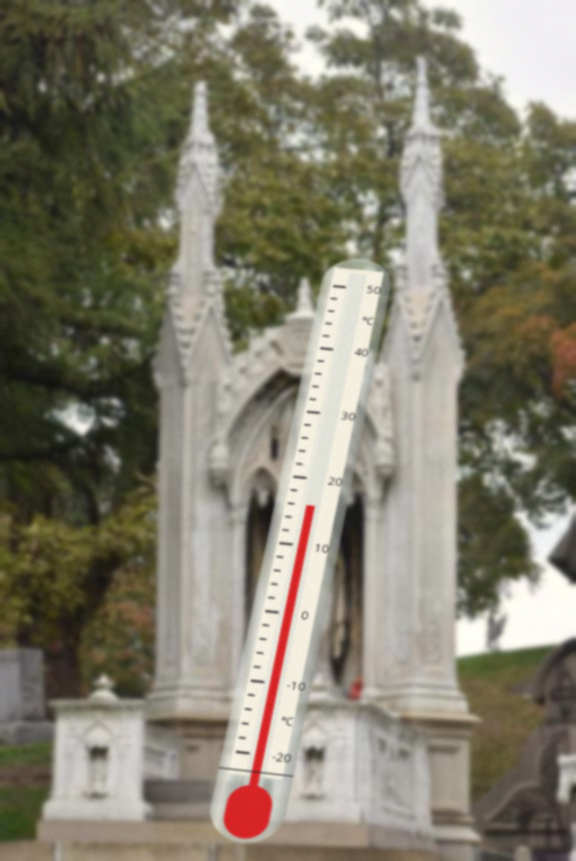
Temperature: 16 °C
